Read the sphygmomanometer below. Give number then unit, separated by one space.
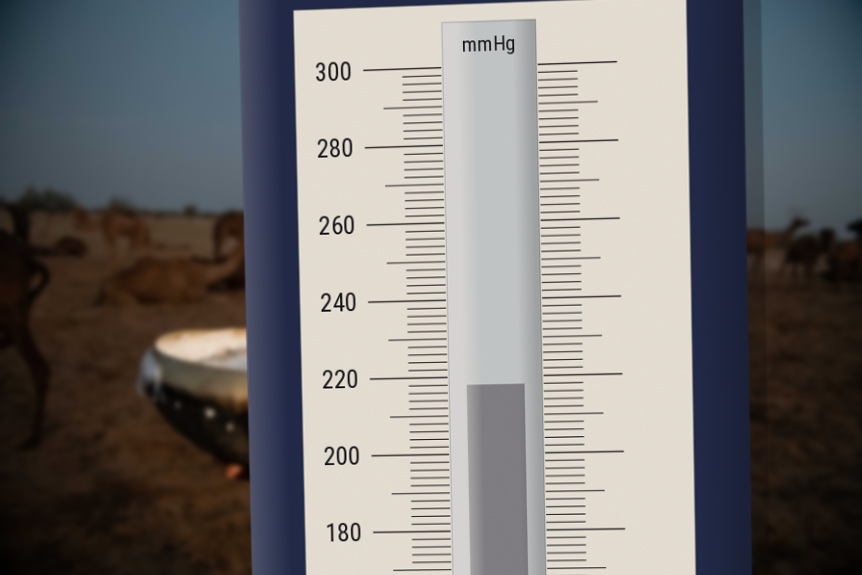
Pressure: 218 mmHg
